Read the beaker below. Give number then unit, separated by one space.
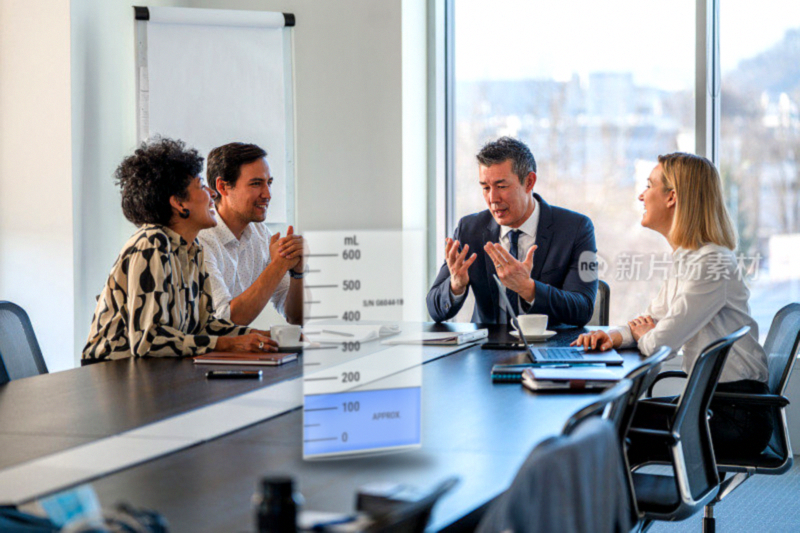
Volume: 150 mL
